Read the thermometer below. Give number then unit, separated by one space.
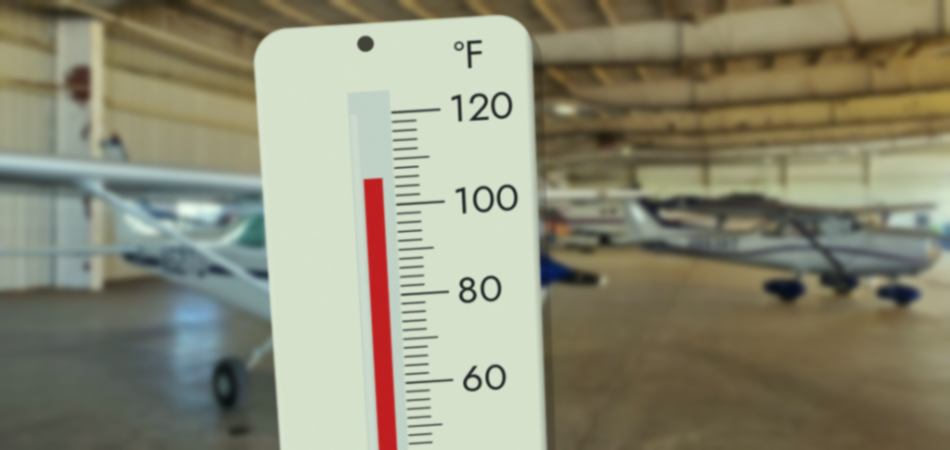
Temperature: 106 °F
